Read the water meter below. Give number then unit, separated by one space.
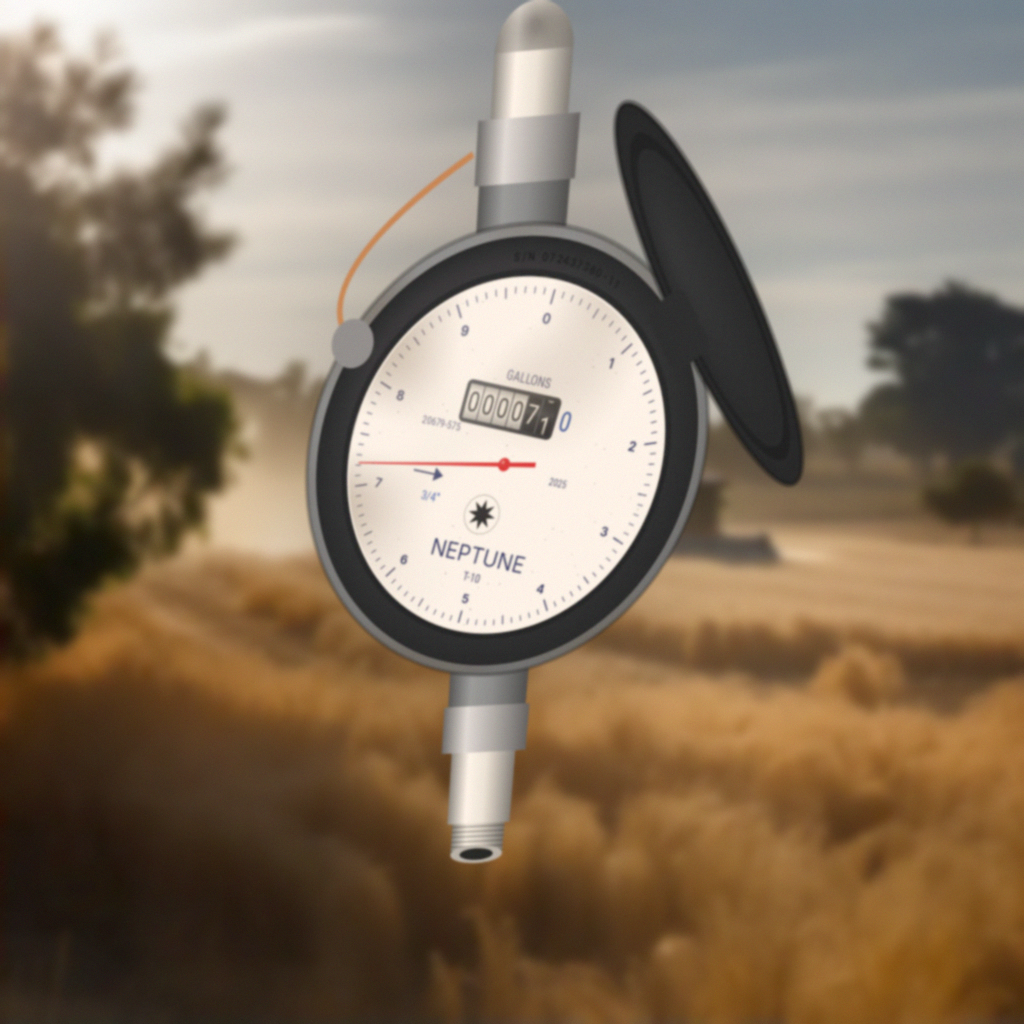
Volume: 707.2 gal
